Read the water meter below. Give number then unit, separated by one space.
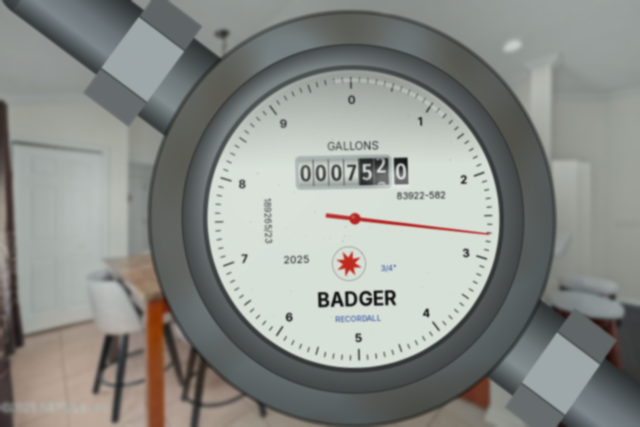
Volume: 7522.7 gal
